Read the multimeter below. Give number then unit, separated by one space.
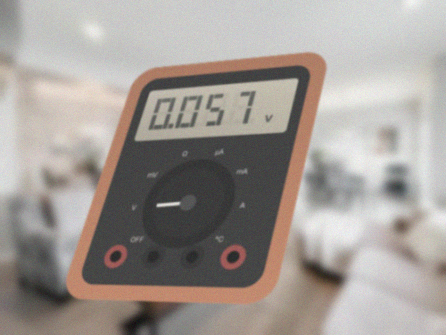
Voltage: 0.057 V
